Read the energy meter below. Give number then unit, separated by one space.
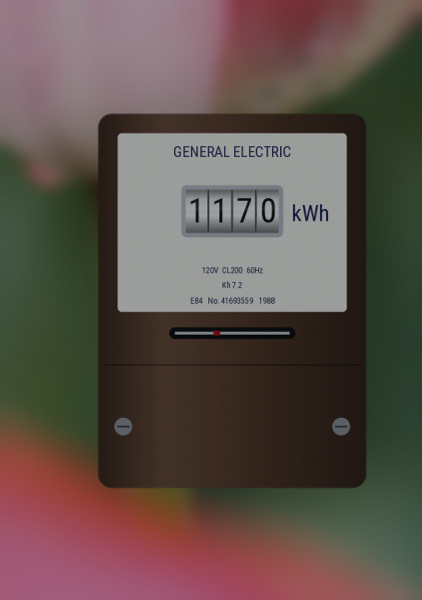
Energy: 1170 kWh
